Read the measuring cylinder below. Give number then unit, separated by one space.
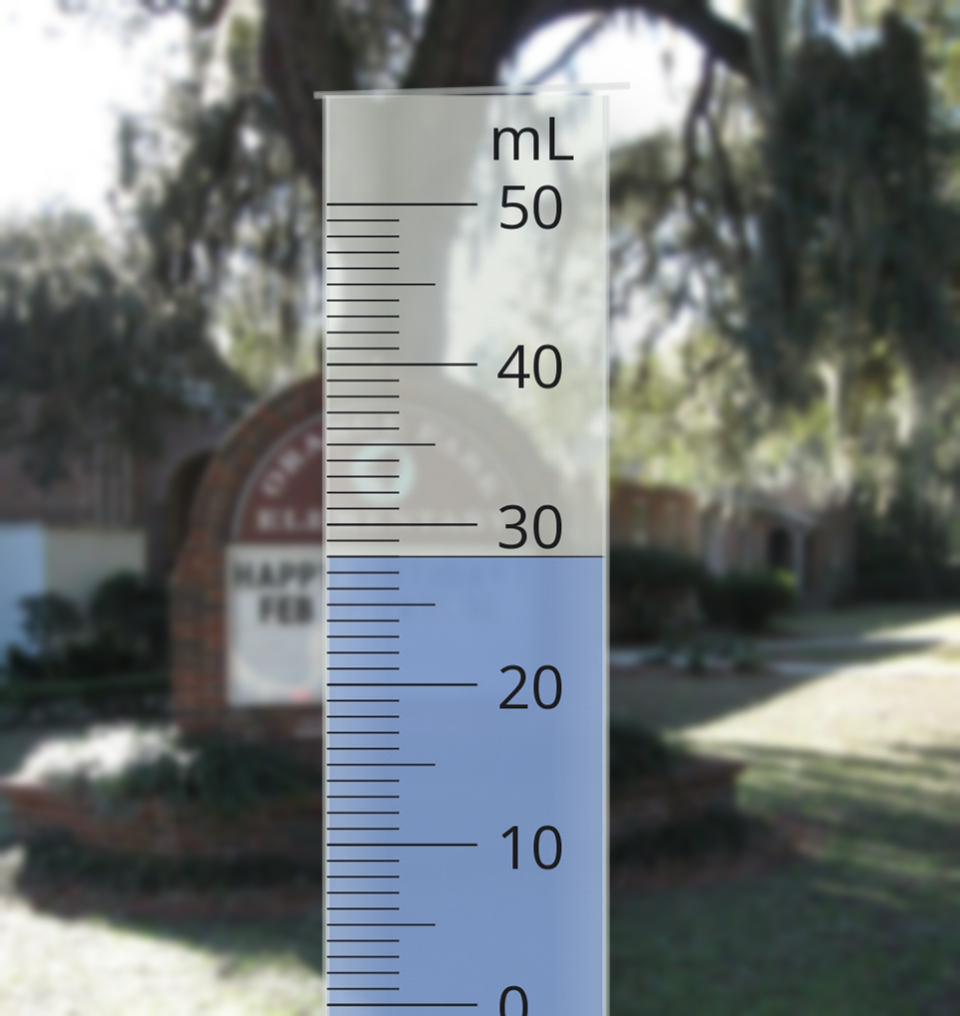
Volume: 28 mL
